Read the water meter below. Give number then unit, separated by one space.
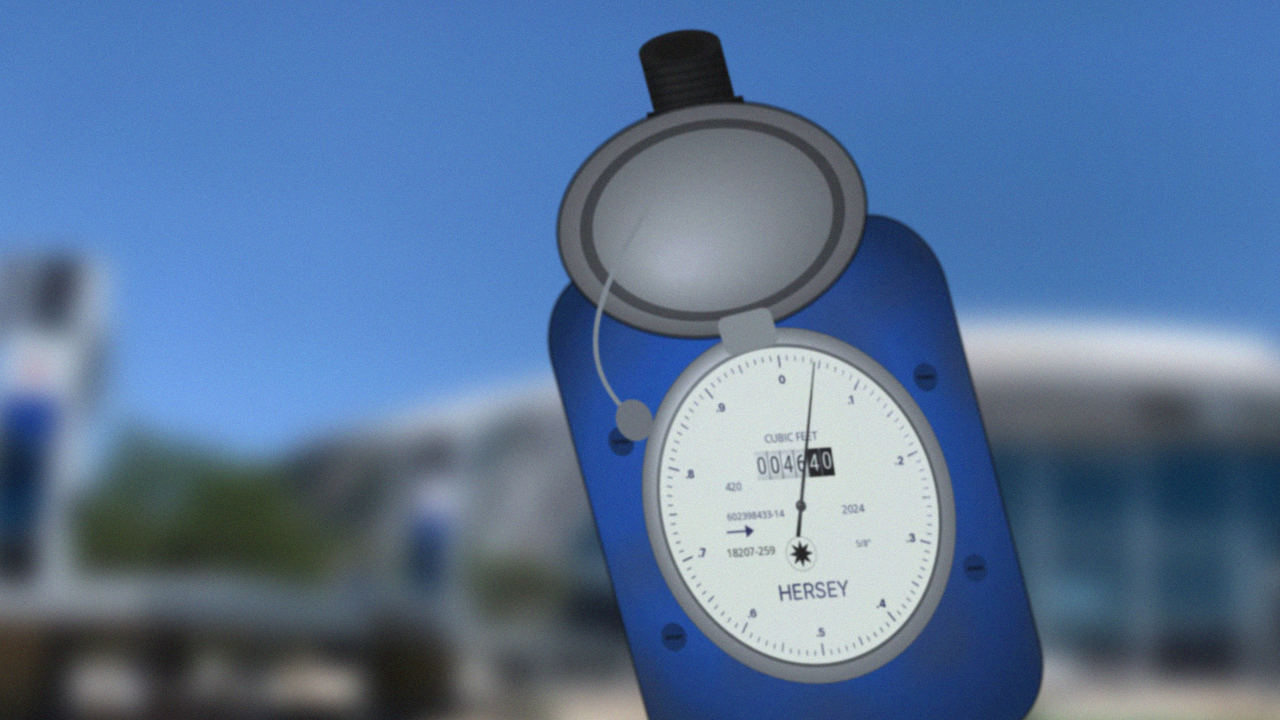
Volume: 4640.04 ft³
